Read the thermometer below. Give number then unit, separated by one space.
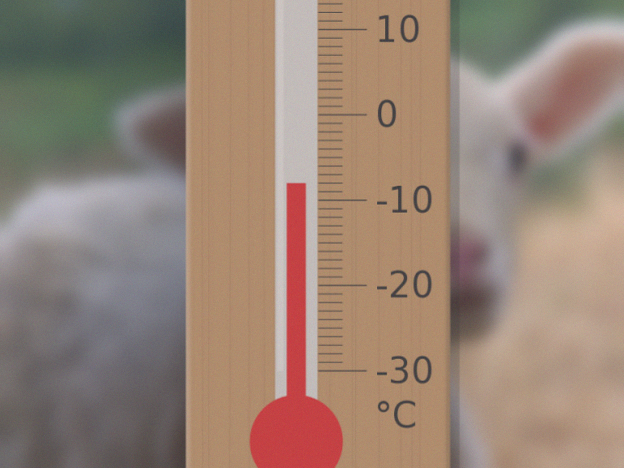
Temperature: -8 °C
